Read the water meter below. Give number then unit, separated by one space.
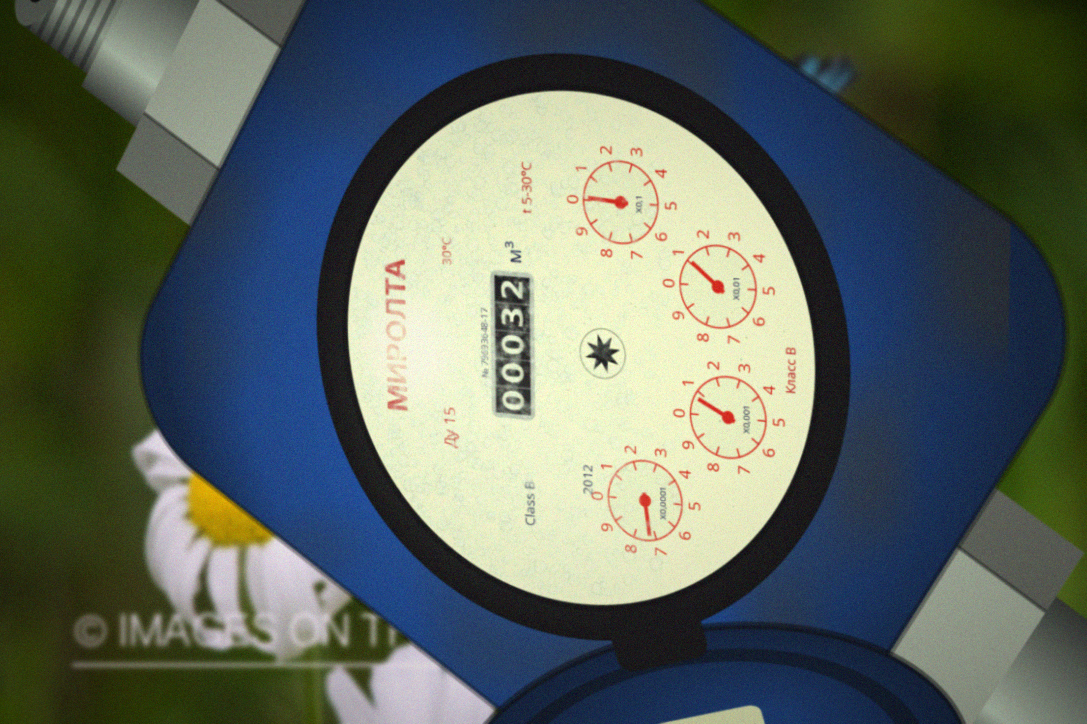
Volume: 32.0107 m³
